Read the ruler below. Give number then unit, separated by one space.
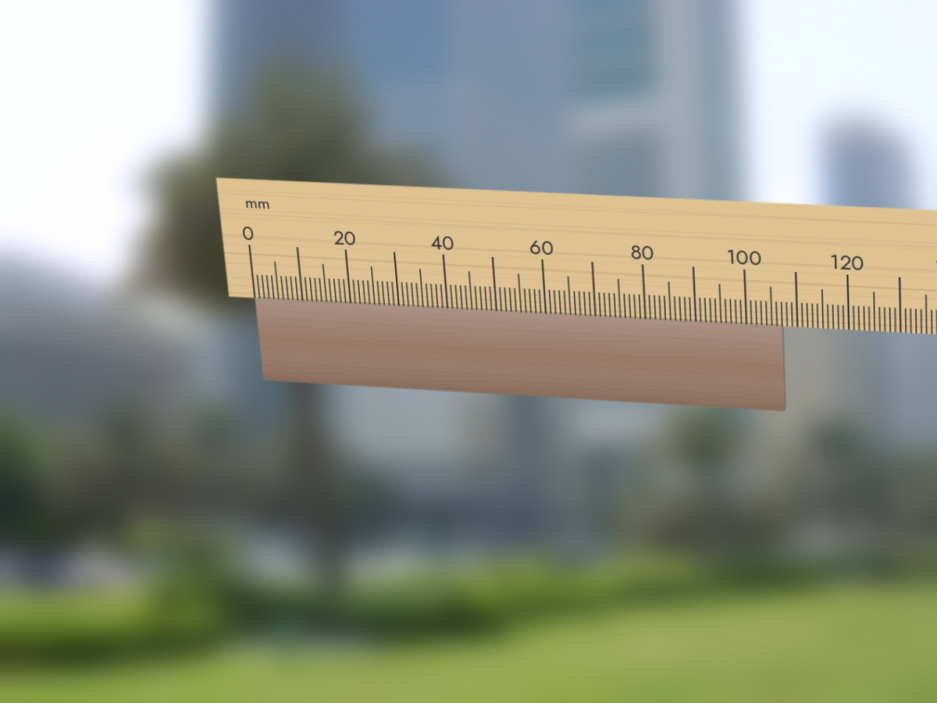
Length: 107 mm
